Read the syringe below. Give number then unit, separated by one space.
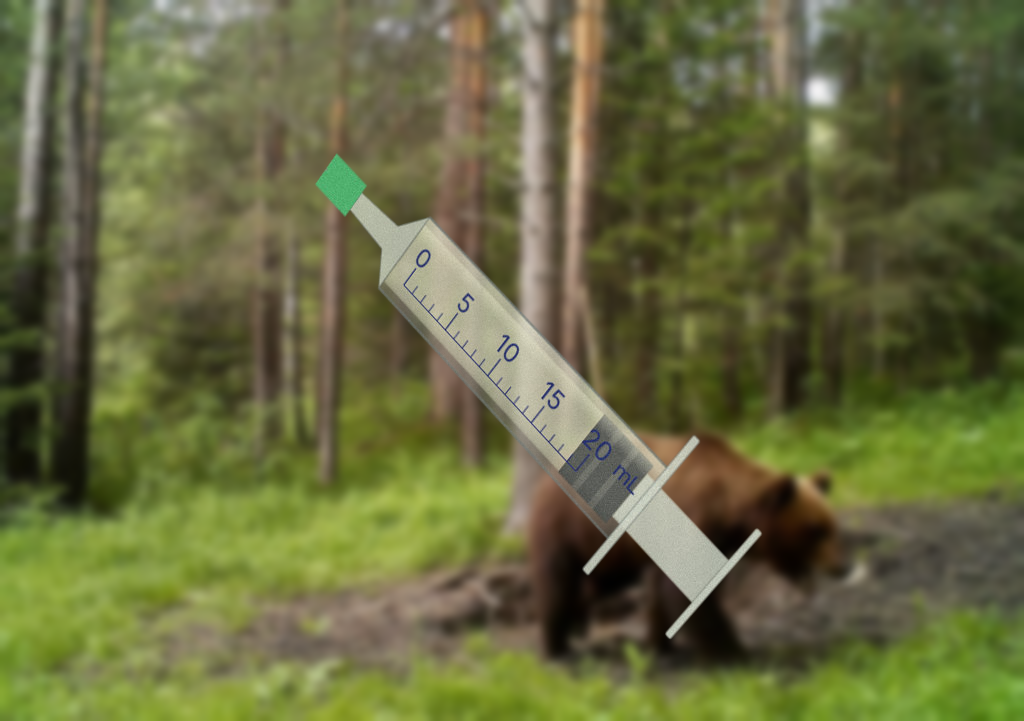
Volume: 19 mL
